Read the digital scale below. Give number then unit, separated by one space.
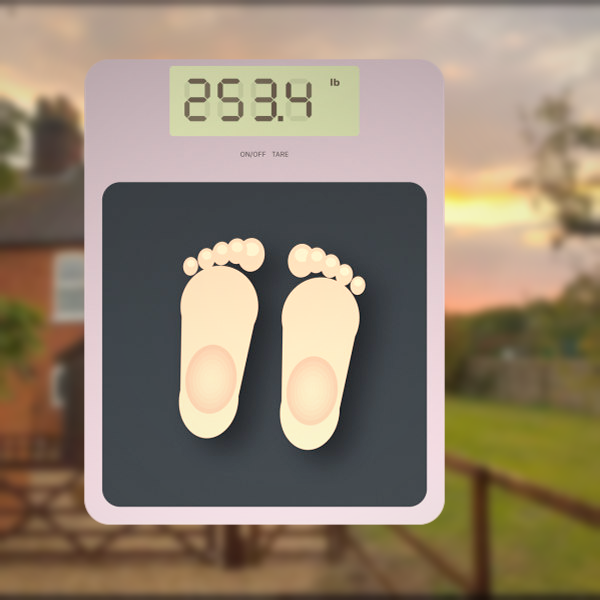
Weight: 253.4 lb
